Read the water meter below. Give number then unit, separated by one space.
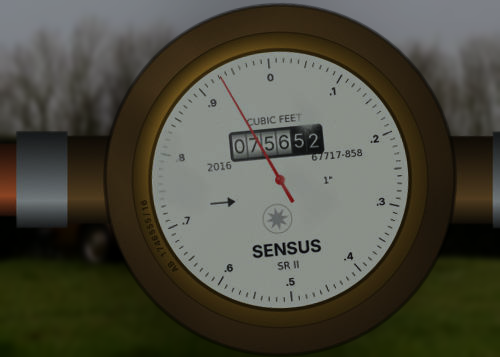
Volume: 75651.93 ft³
